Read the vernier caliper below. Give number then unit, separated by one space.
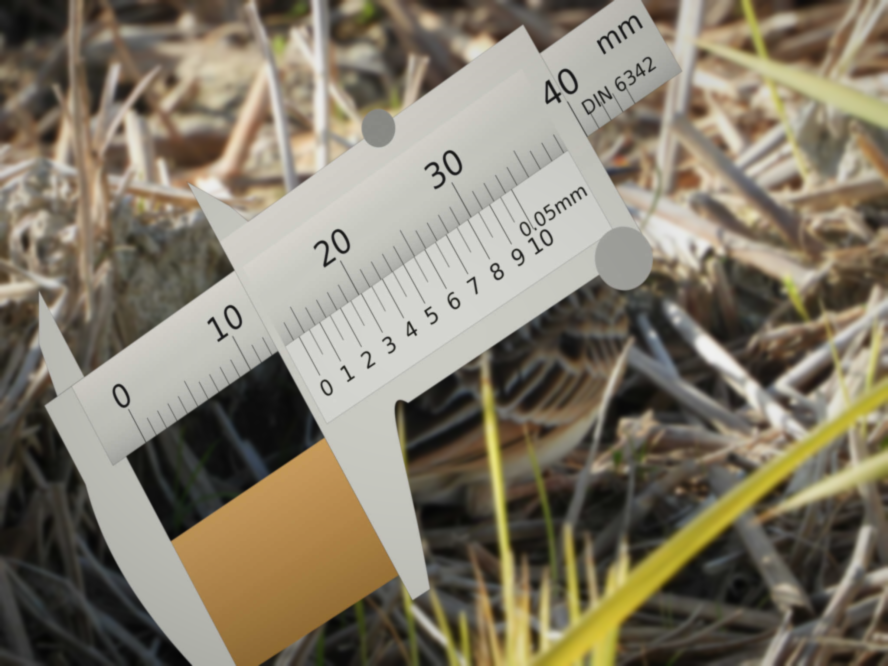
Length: 14.5 mm
